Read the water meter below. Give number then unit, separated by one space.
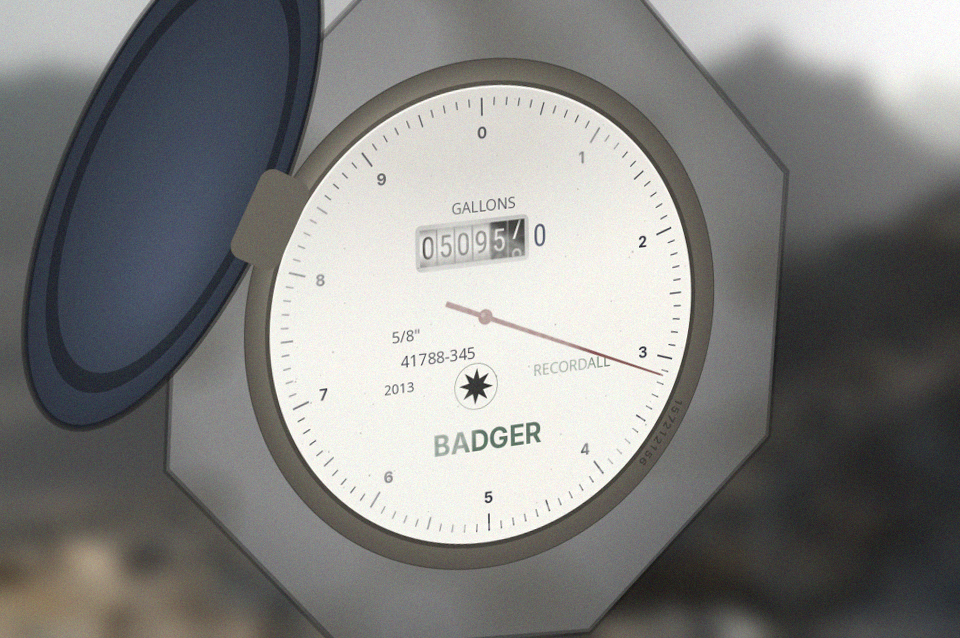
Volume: 509573.1 gal
